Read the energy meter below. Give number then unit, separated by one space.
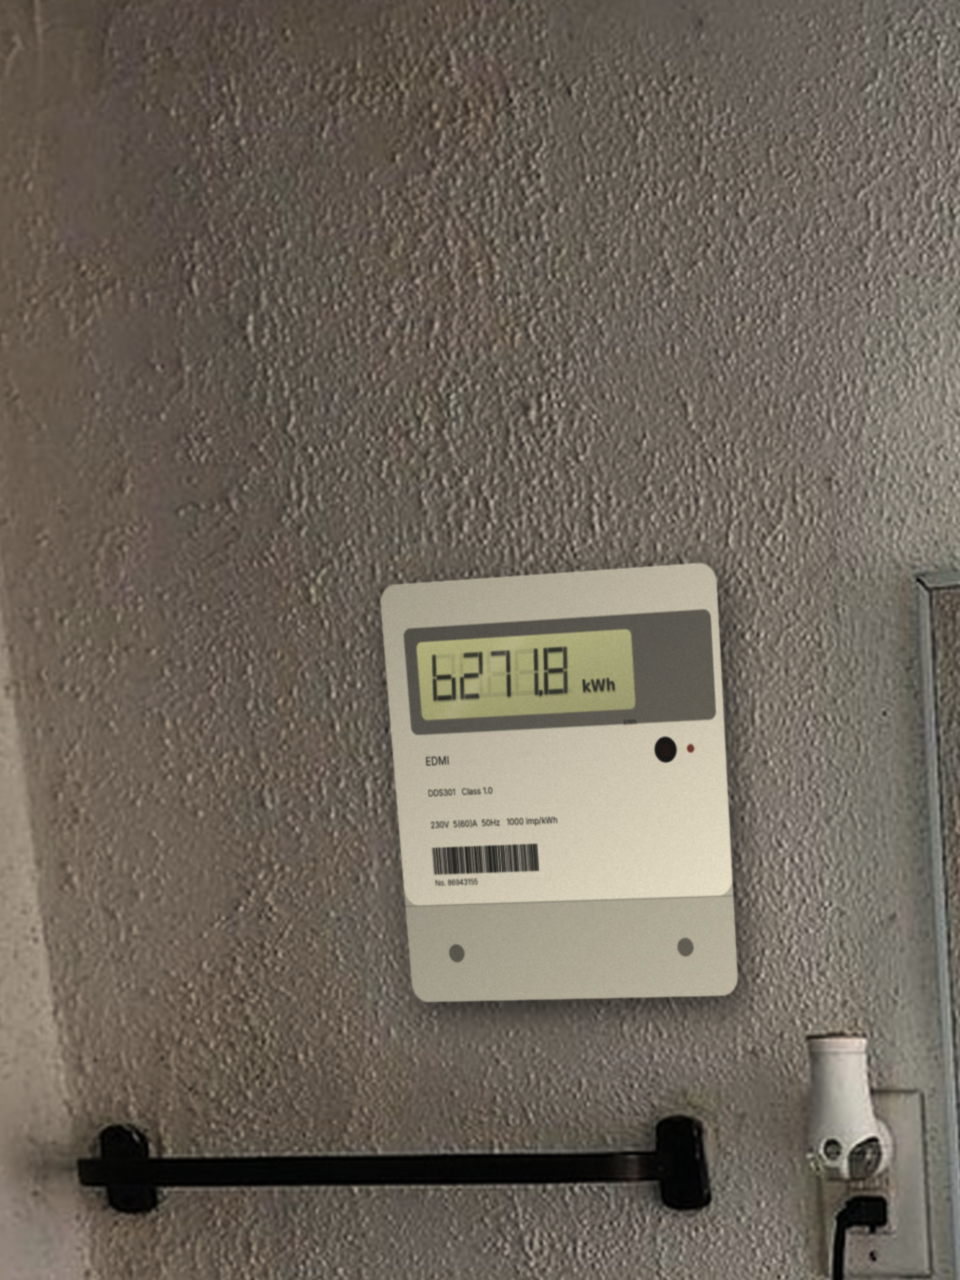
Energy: 6271.8 kWh
